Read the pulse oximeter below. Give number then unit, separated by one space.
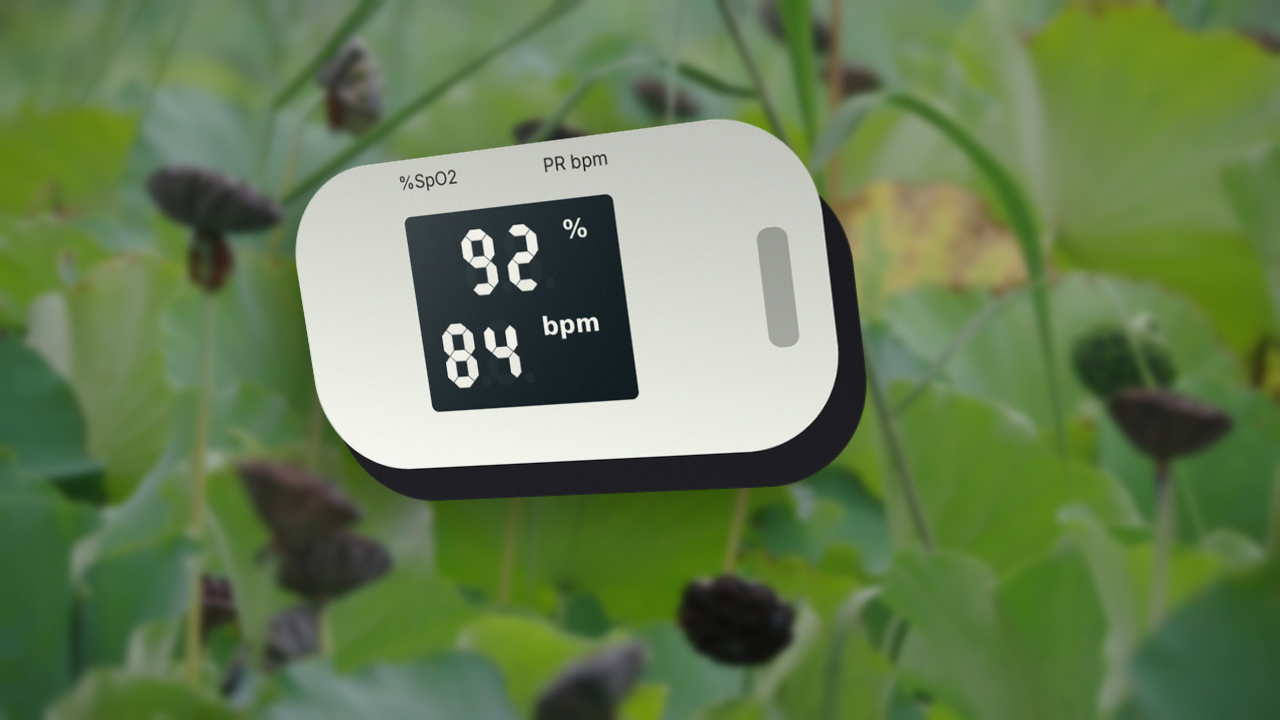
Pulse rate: 84 bpm
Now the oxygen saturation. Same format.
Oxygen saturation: 92 %
